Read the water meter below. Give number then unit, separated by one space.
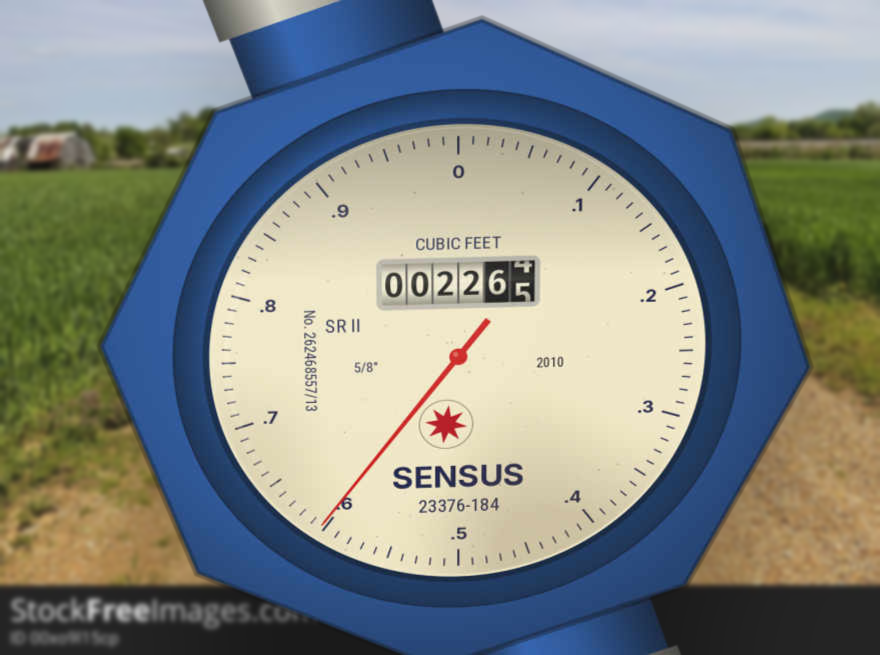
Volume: 2264.60 ft³
